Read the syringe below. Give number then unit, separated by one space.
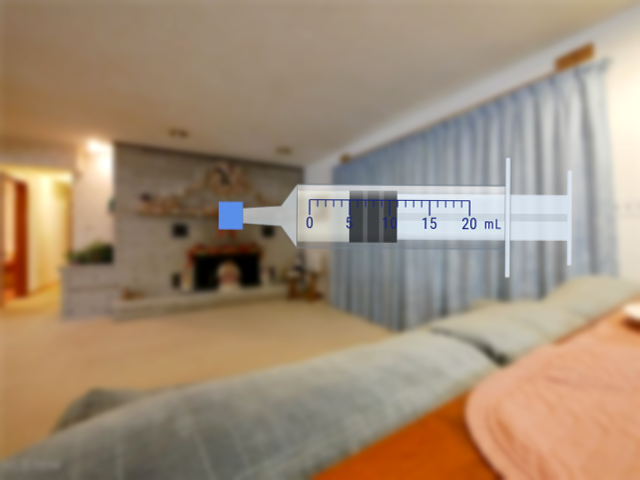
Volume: 5 mL
